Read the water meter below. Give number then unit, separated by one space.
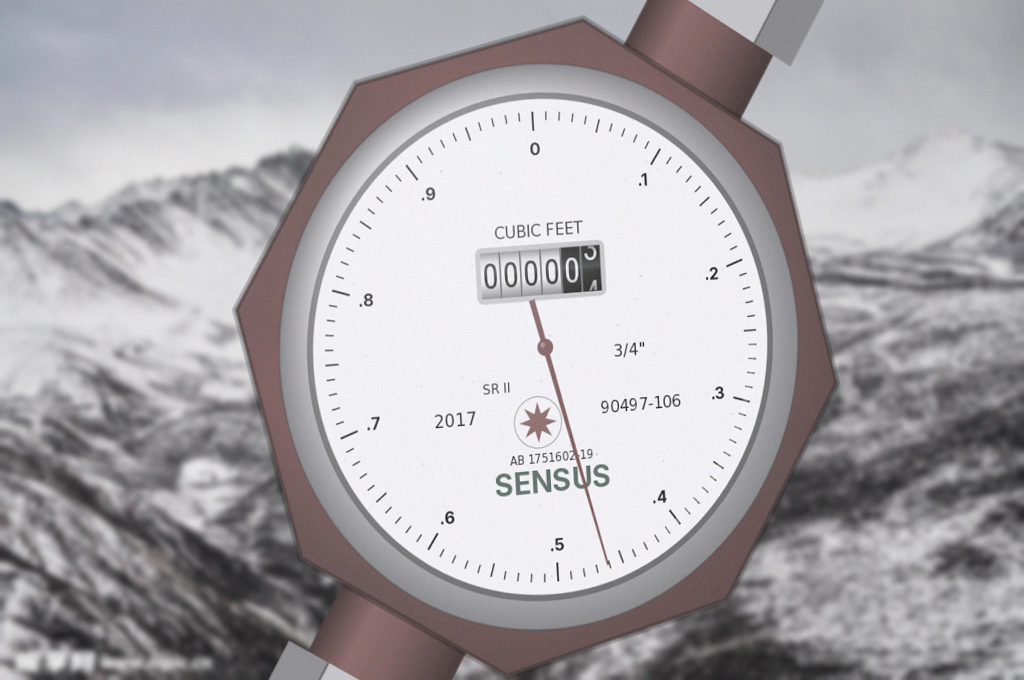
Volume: 3.46 ft³
